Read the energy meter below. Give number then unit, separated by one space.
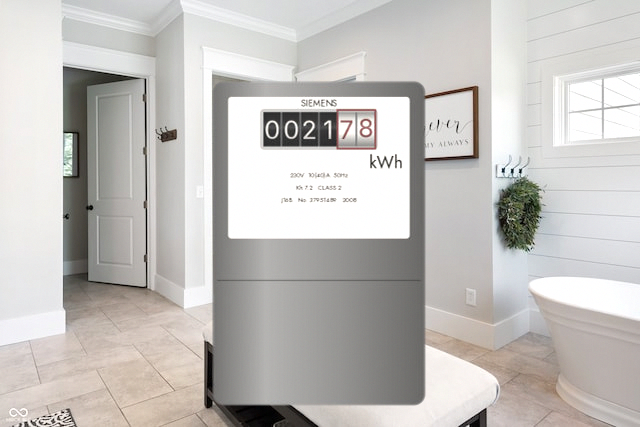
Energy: 21.78 kWh
